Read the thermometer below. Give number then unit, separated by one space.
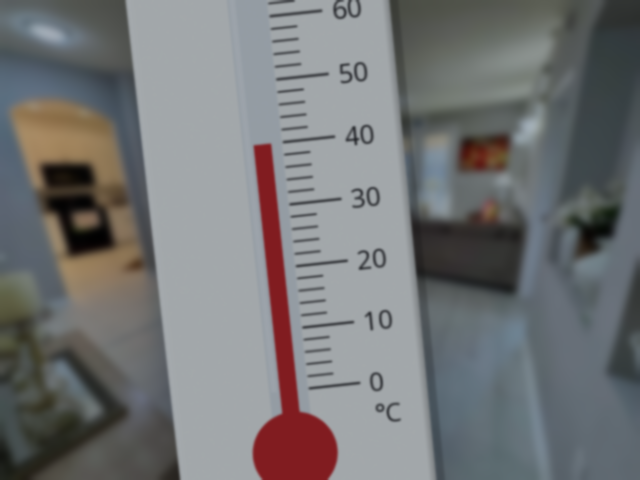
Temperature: 40 °C
